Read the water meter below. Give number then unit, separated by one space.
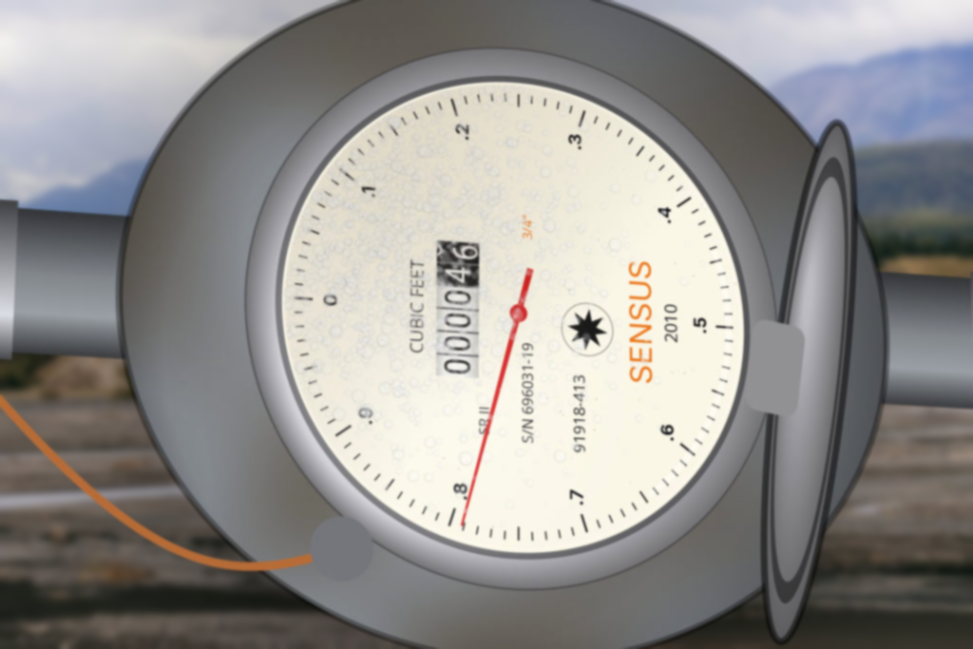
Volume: 45.79 ft³
